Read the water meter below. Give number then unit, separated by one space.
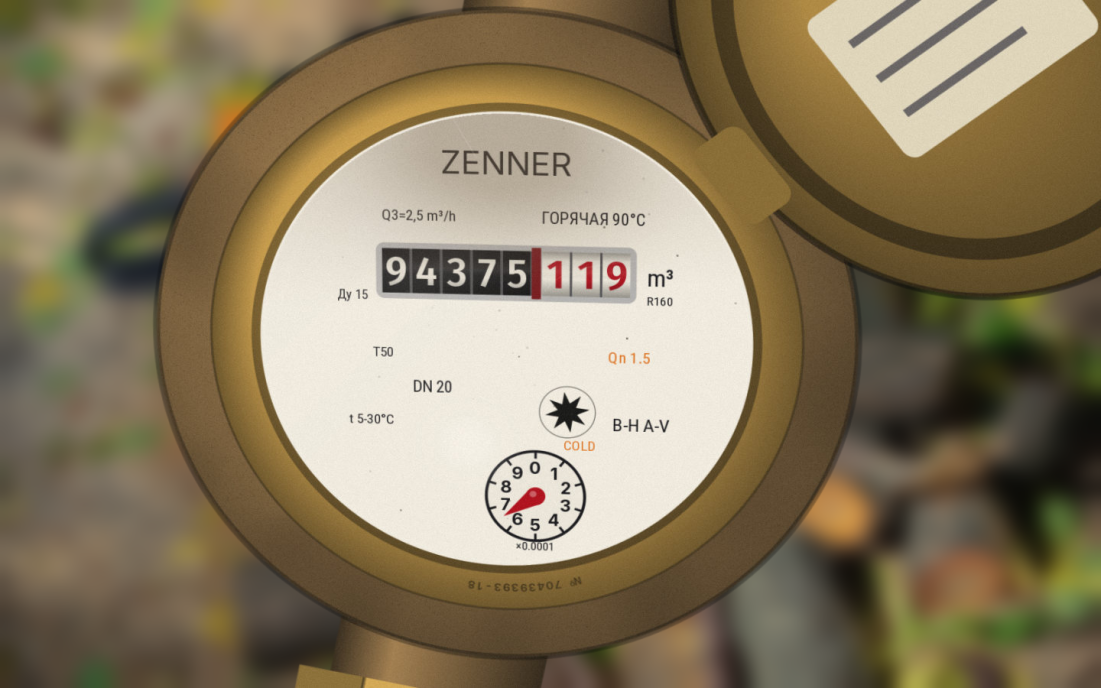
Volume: 94375.1196 m³
